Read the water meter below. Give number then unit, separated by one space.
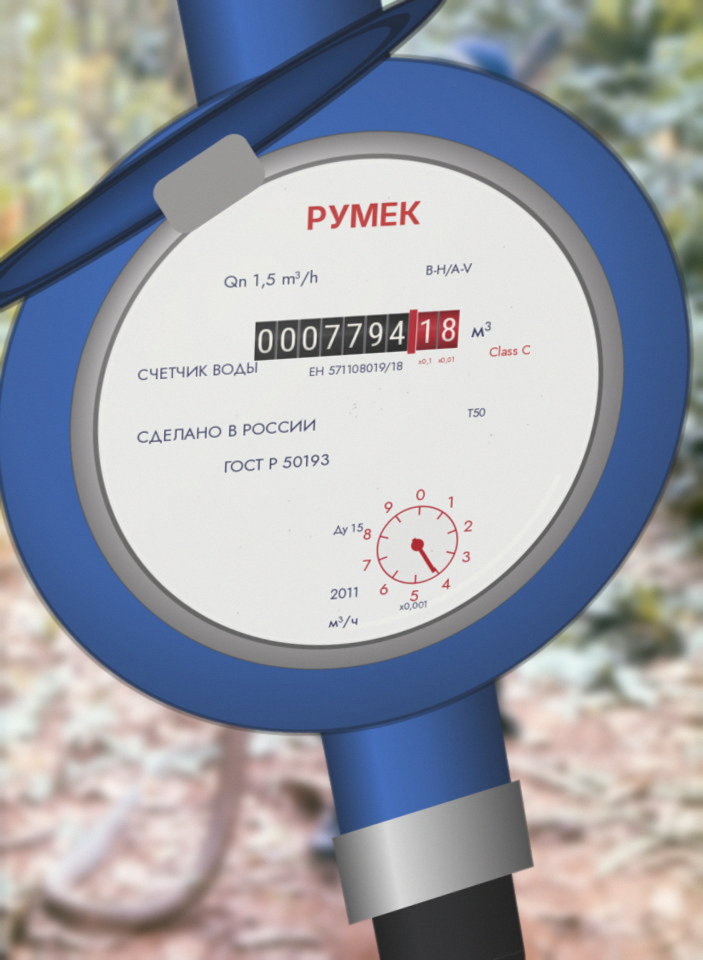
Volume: 7794.184 m³
